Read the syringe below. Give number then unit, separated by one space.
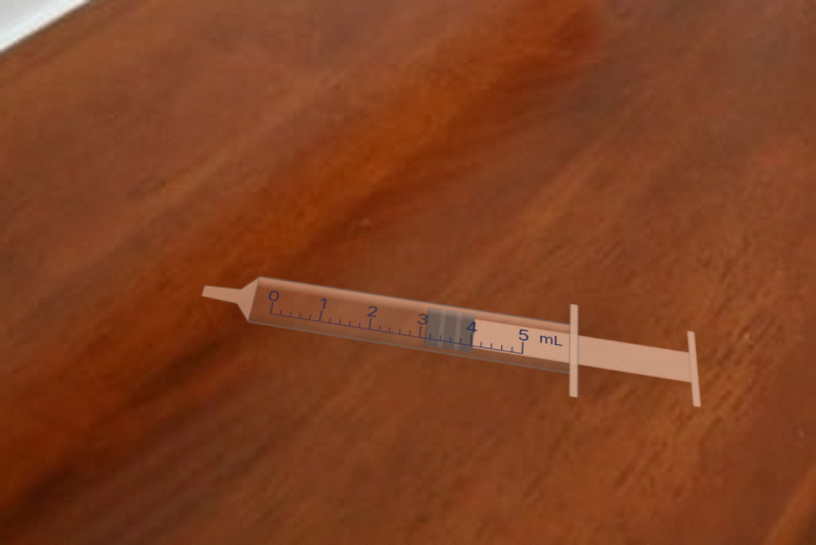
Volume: 3.1 mL
